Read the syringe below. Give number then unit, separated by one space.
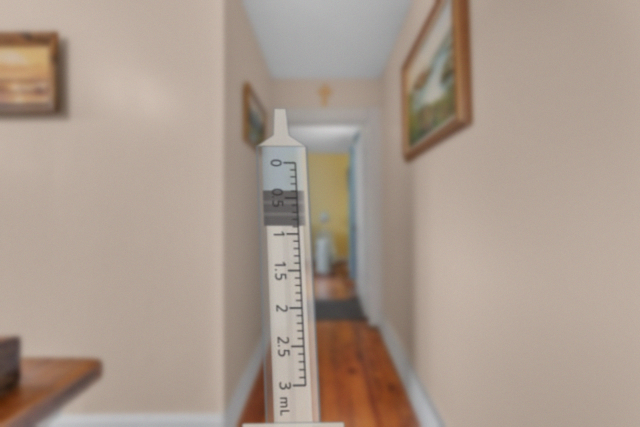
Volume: 0.4 mL
